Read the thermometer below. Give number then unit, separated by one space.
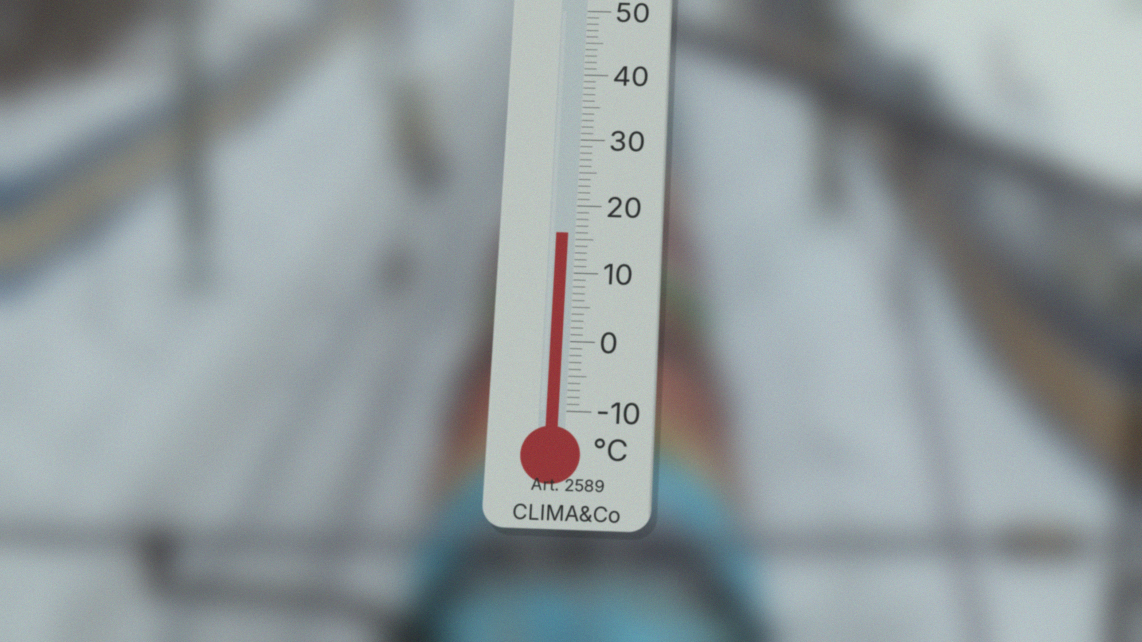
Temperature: 16 °C
